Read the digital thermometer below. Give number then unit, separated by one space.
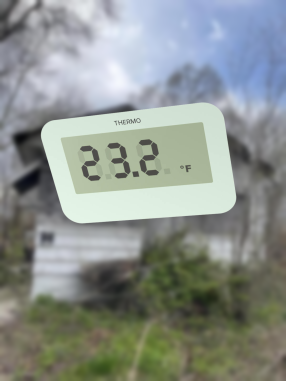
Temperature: 23.2 °F
